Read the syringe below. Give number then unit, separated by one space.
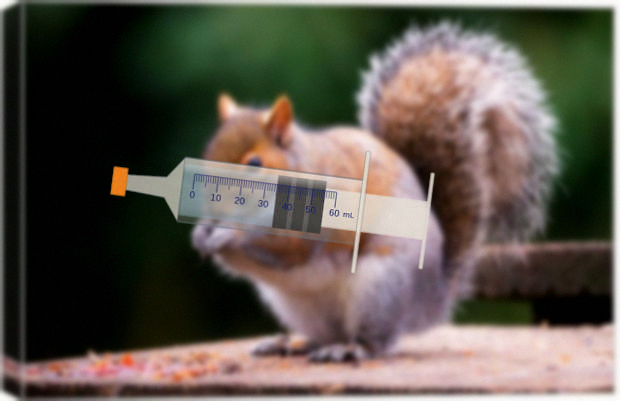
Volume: 35 mL
